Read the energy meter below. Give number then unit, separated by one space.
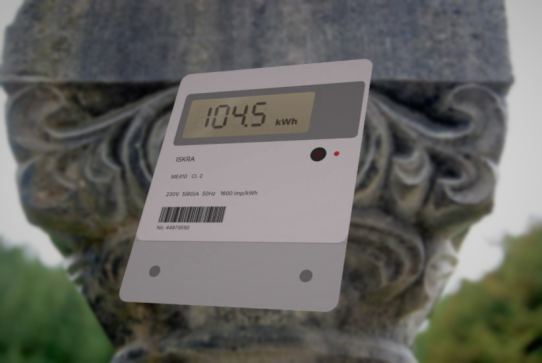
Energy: 104.5 kWh
